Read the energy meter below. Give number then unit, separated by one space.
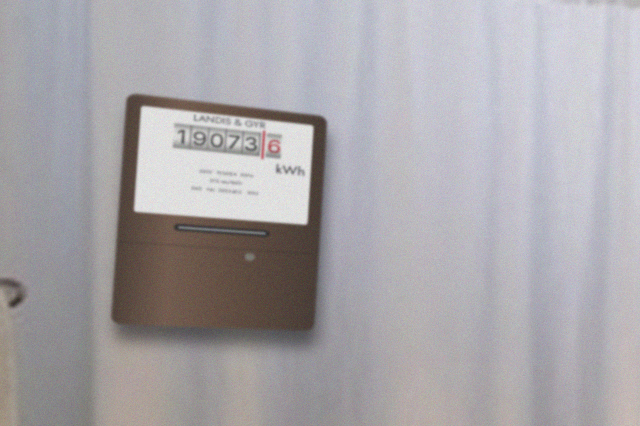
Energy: 19073.6 kWh
